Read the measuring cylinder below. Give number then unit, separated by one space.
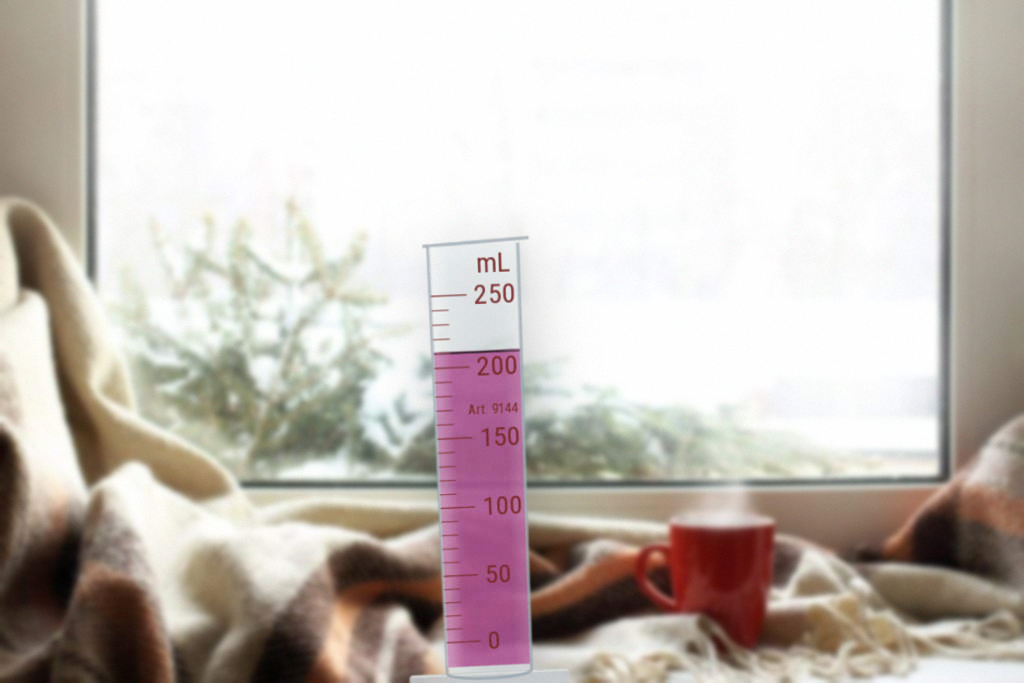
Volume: 210 mL
